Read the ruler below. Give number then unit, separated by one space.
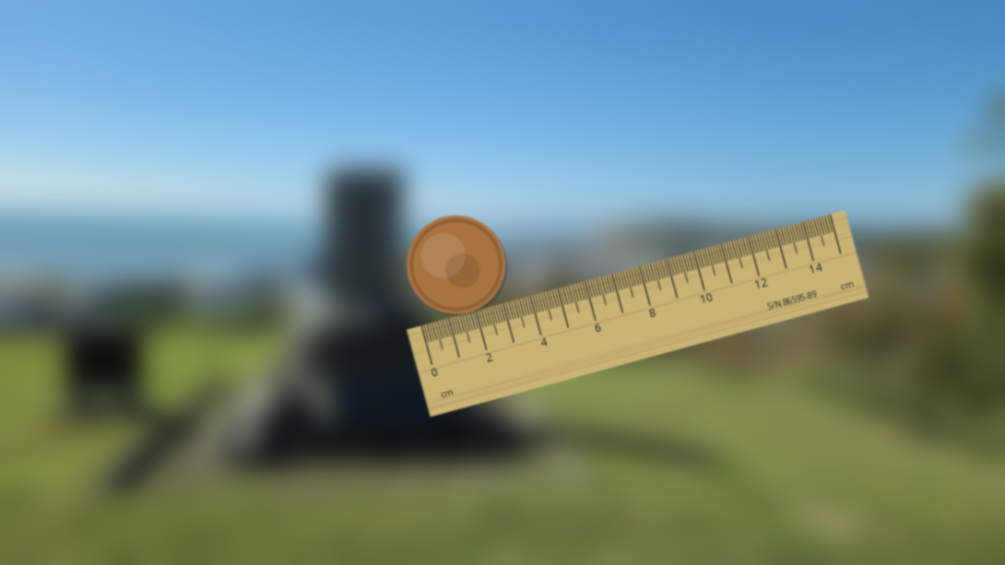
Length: 3.5 cm
